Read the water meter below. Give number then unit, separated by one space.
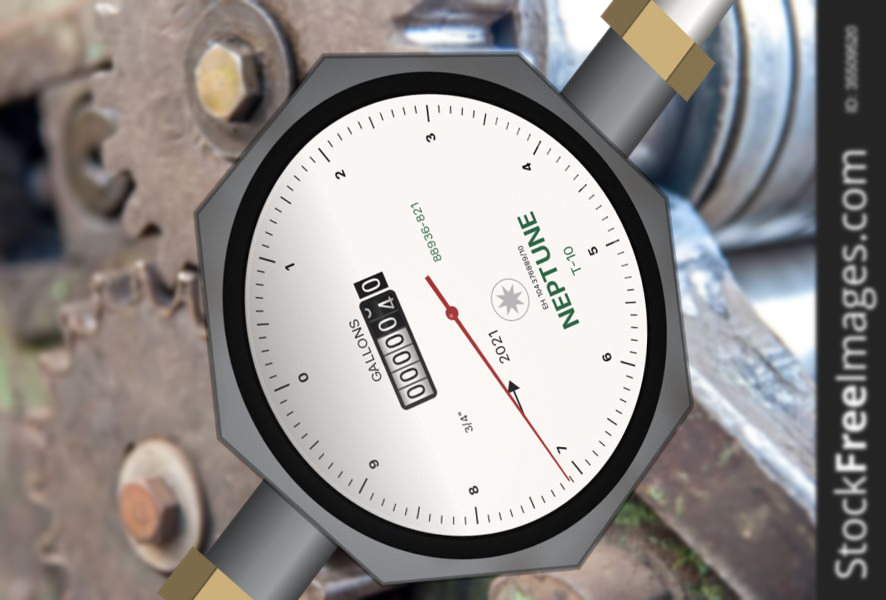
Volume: 37.1 gal
